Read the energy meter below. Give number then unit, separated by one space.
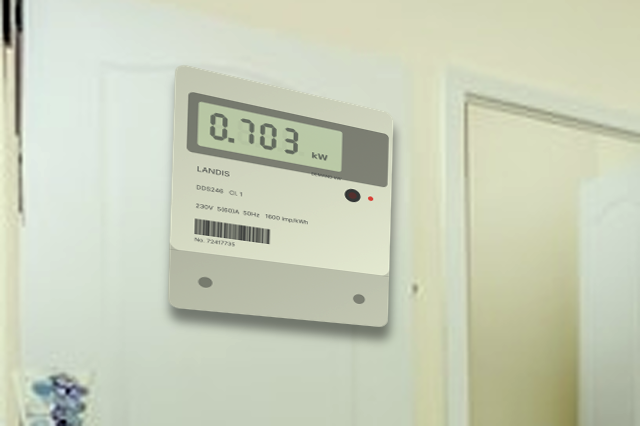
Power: 0.703 kW
